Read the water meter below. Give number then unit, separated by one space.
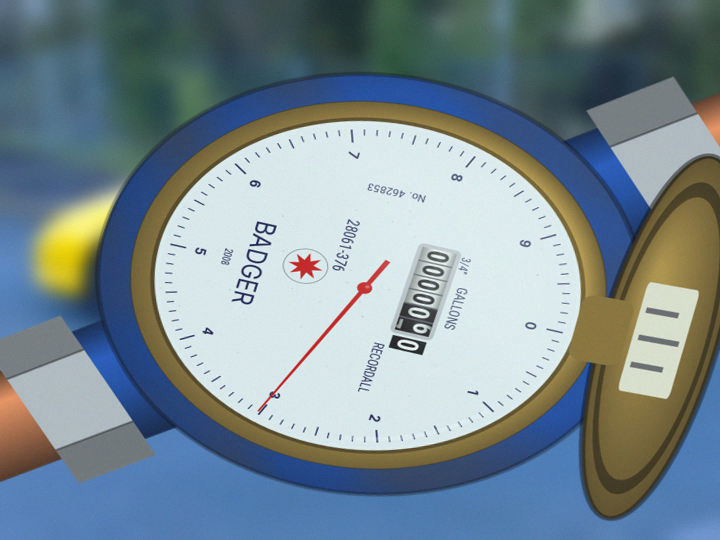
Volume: 63.0 gal
